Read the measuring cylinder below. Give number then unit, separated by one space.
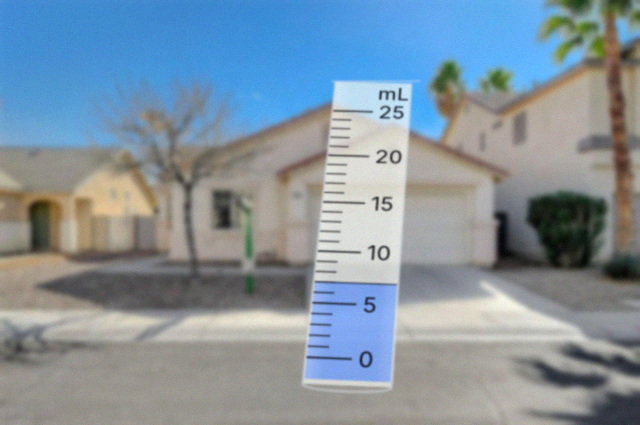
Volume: 7 mL
